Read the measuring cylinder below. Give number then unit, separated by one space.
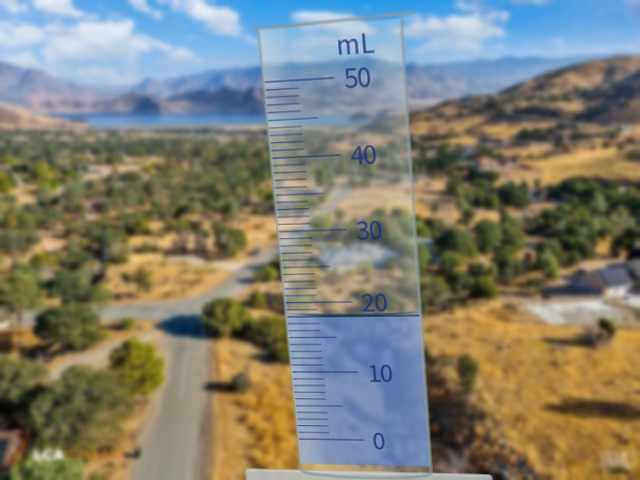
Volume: 18 mL
